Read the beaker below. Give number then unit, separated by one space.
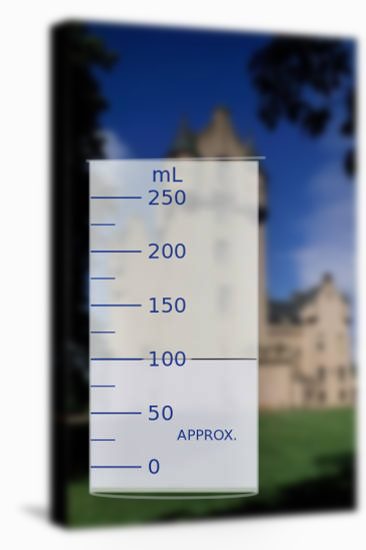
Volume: 100 mL
